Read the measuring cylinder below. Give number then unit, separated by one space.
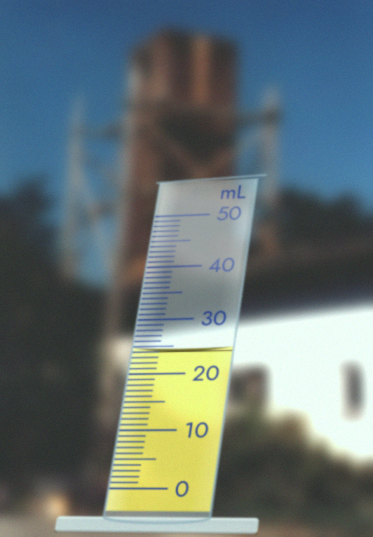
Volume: 24 mL
